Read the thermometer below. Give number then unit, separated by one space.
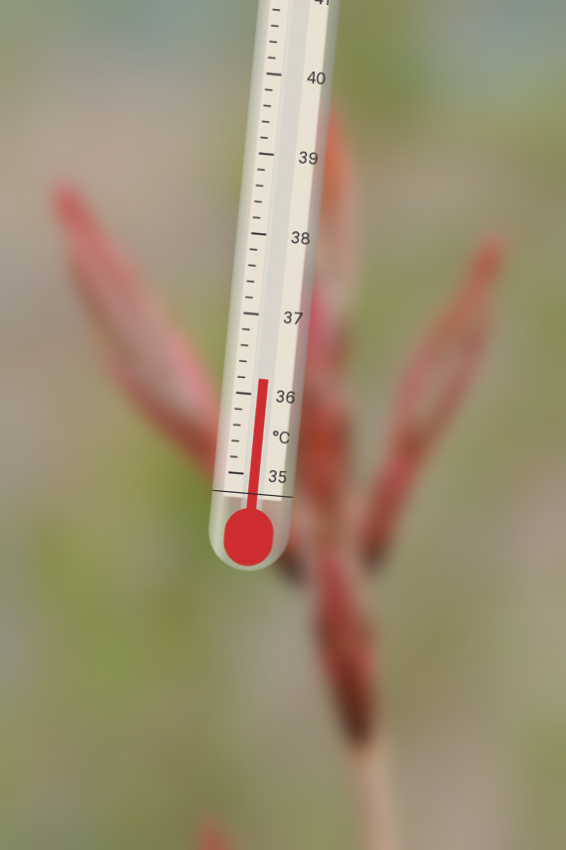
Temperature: 36.2 °C
